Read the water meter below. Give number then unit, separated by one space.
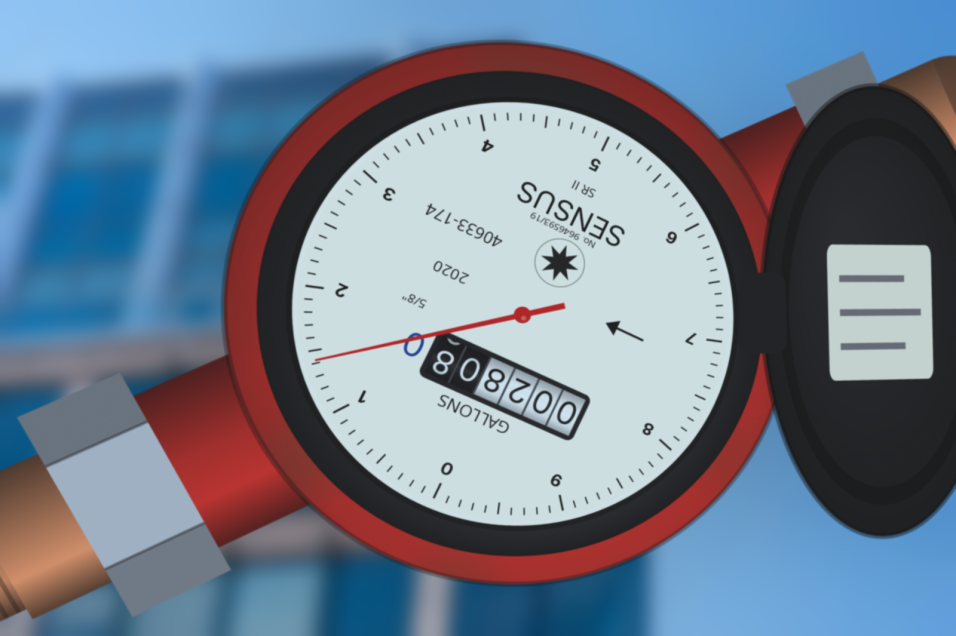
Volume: 28081.4 gal
